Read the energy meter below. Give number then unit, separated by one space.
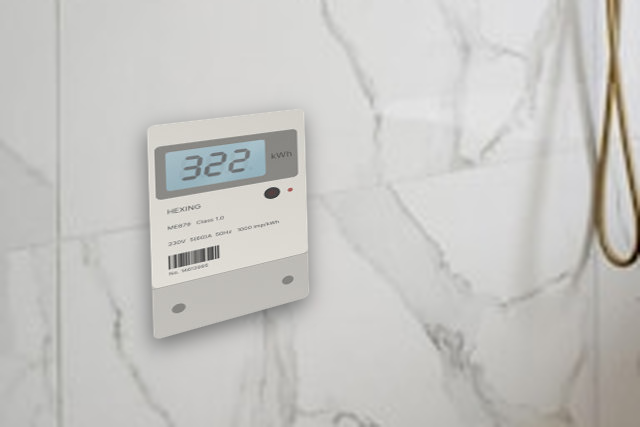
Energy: 322 kWh
